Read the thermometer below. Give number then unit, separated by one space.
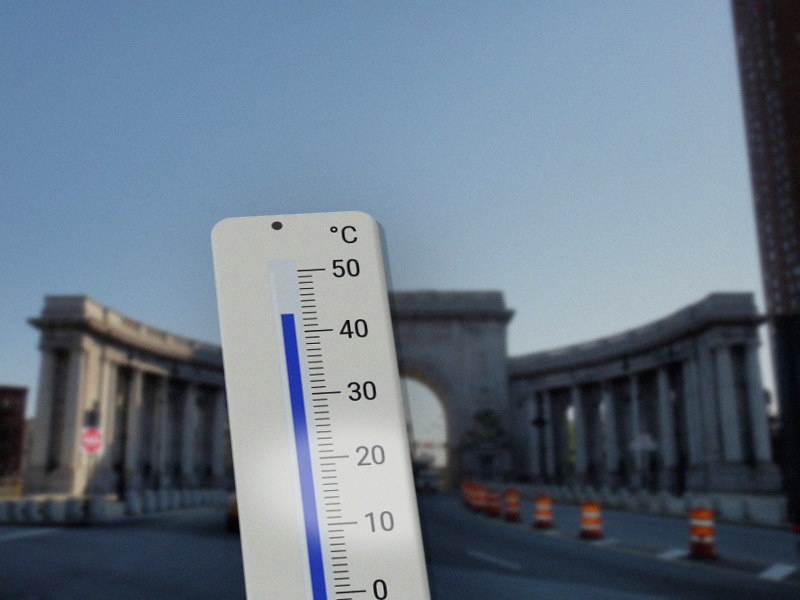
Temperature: 43 °C
